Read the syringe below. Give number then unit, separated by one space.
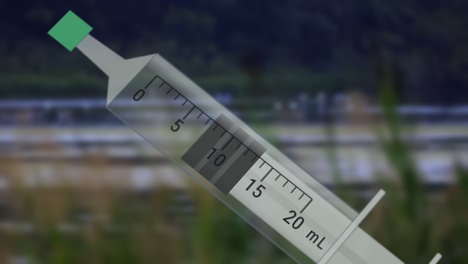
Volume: 7.5 mL
